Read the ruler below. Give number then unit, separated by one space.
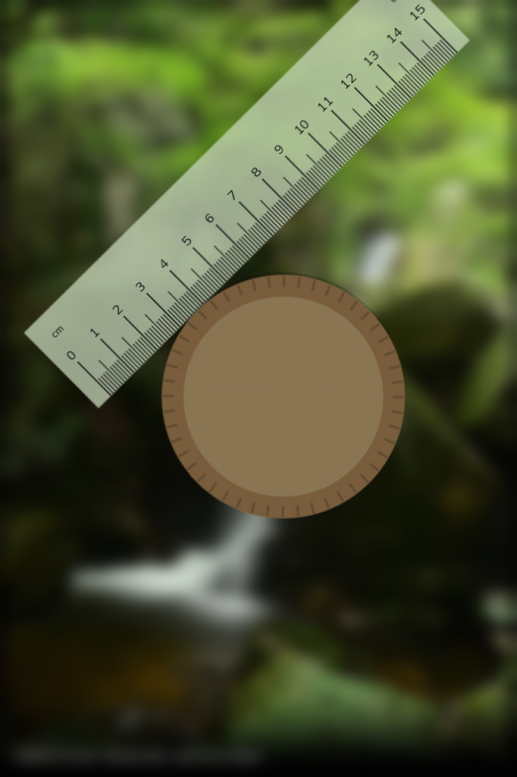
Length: 7.5 cm
